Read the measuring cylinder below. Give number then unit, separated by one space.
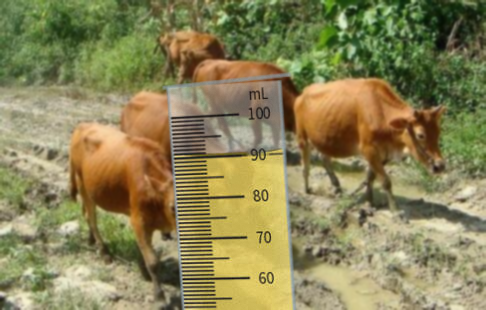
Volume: 90 mL
